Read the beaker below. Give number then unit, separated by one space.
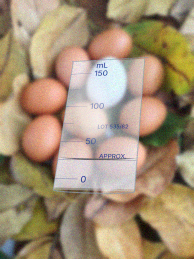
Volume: 25 mL
